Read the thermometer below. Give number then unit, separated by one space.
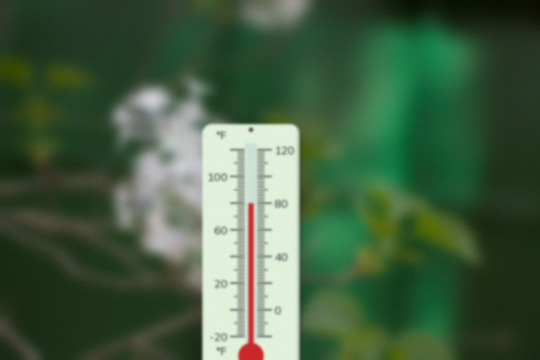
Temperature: 80 °F
